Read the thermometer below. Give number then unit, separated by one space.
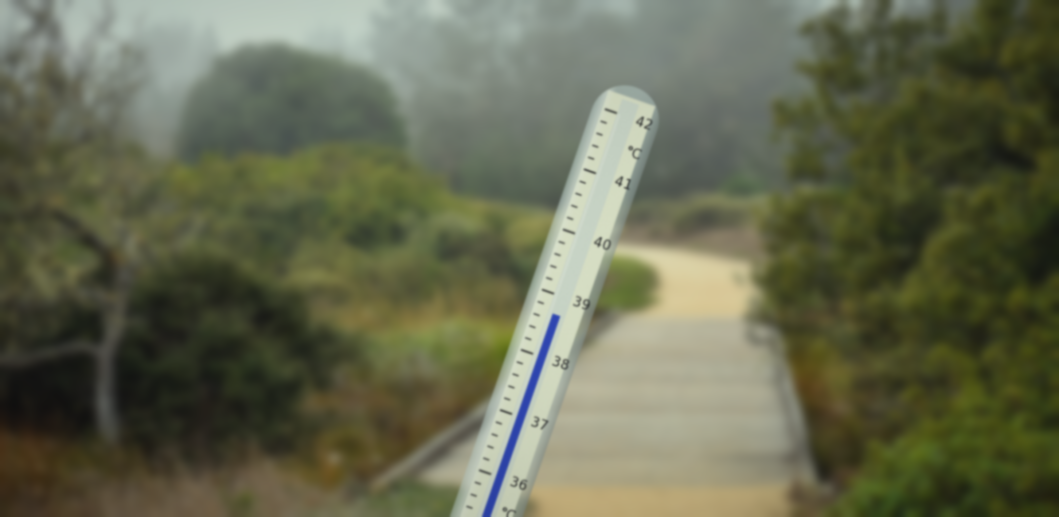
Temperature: 38.7 °C
